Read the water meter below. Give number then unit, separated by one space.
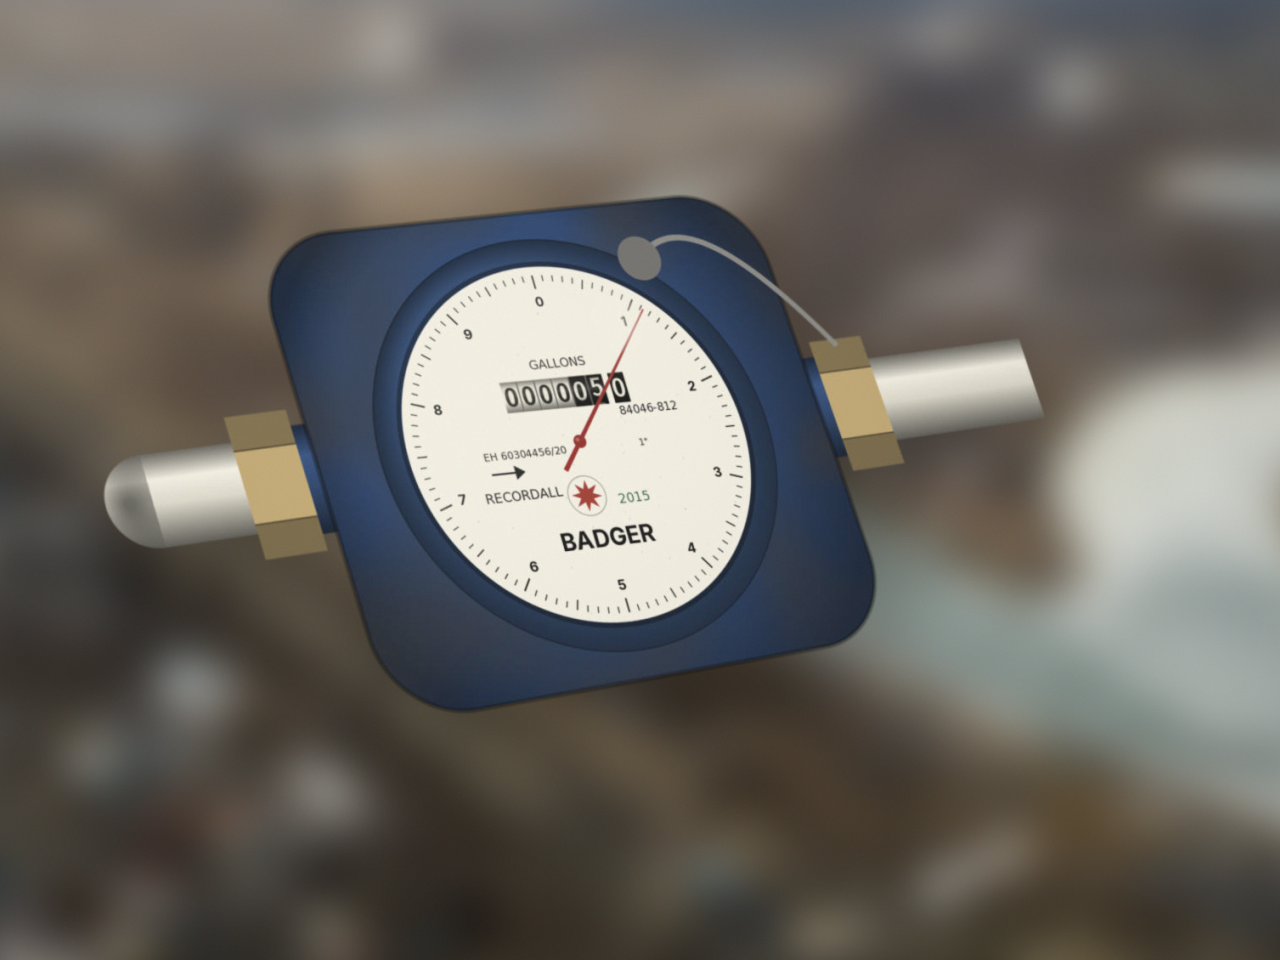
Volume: 51.1 gal
